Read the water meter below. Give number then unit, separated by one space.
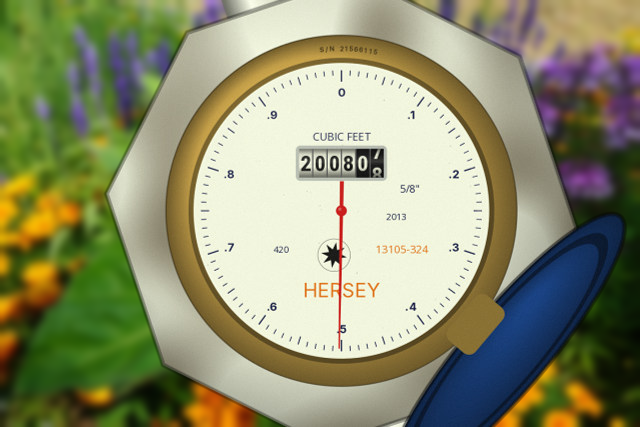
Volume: 200807.50 ft³
